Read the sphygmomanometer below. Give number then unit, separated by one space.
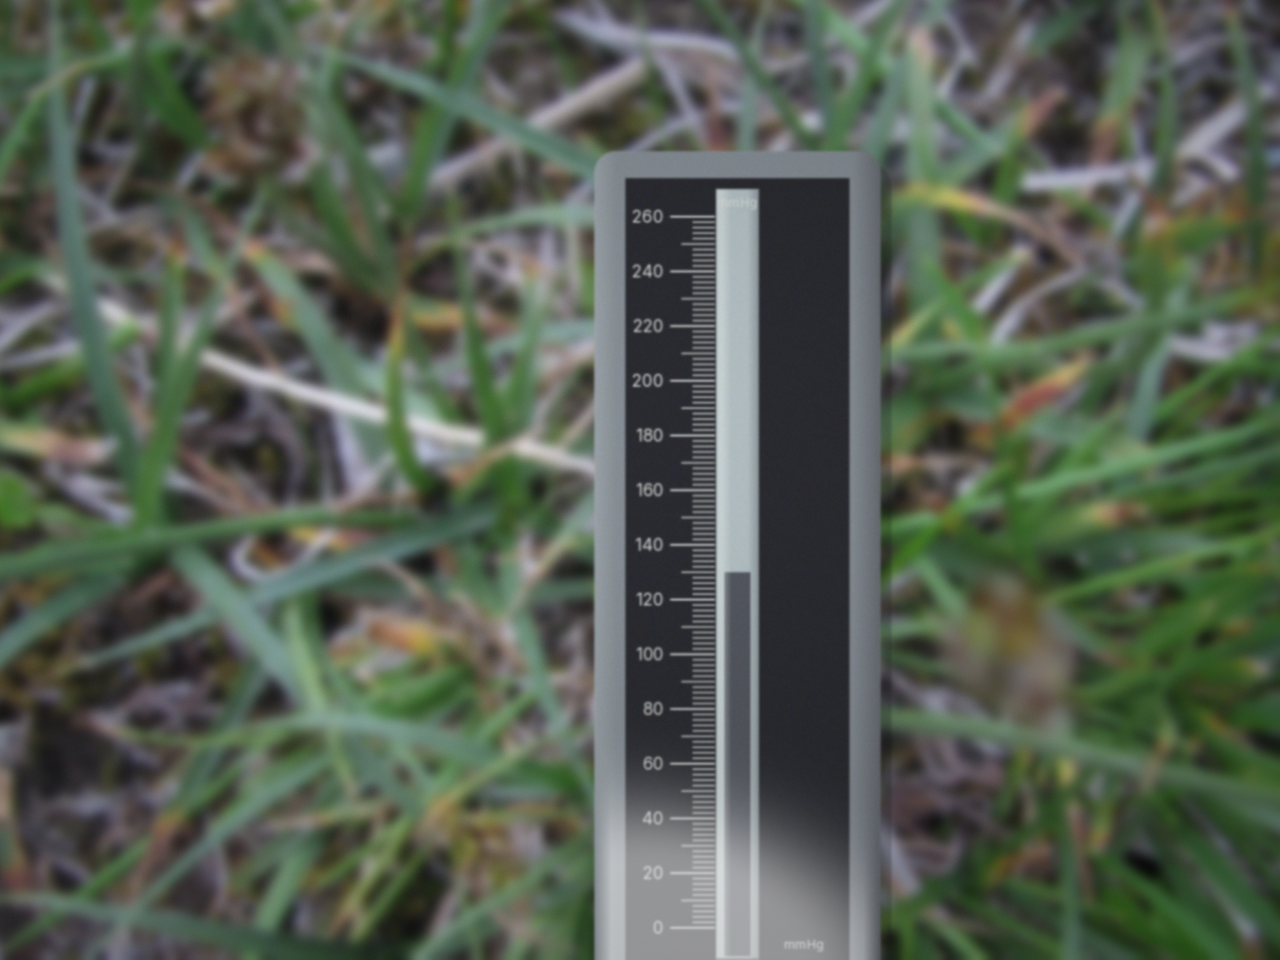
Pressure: 130 mmHg
